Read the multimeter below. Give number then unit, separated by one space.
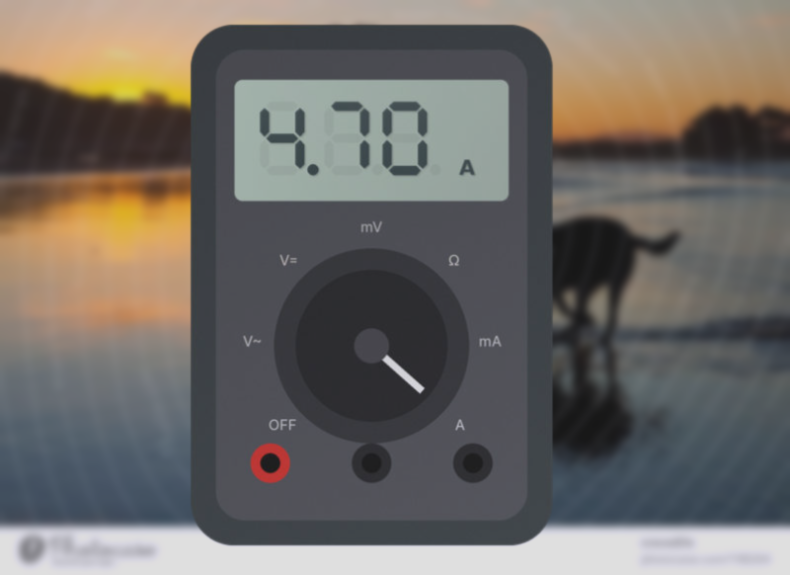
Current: 4.70 A
